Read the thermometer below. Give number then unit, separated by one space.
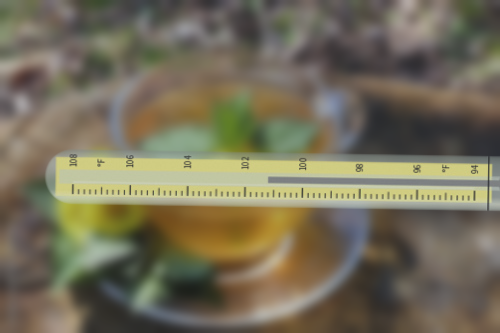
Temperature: 101.2 °F
